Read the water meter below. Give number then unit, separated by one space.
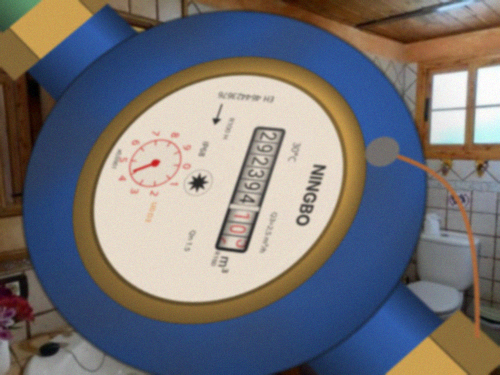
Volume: 292394.1054 m³
